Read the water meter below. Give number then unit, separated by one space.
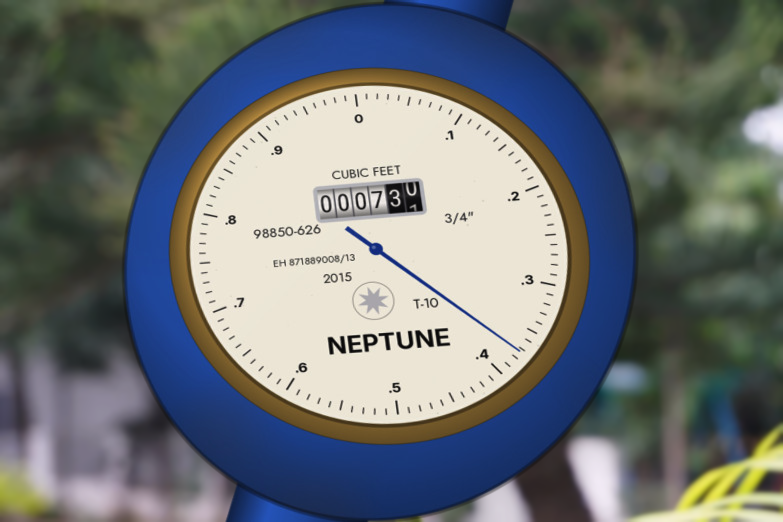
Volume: 730.37 ft³
